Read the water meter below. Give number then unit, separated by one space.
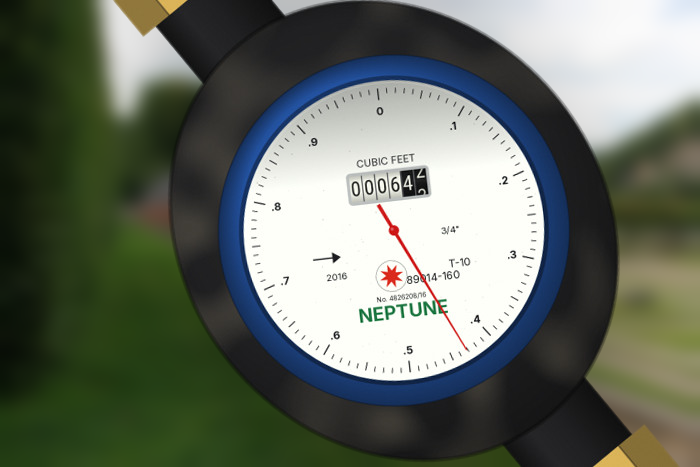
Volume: 642.43 ft³
